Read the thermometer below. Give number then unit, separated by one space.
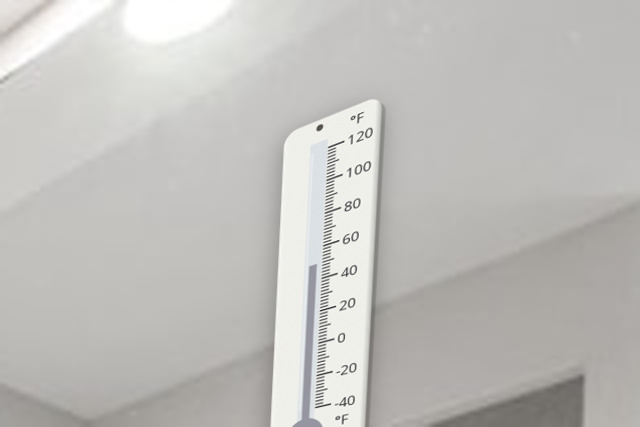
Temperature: 50 °F
